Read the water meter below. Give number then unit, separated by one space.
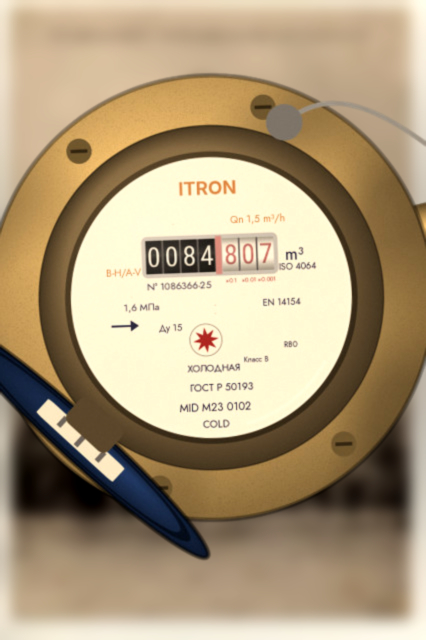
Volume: 84.807 m³
